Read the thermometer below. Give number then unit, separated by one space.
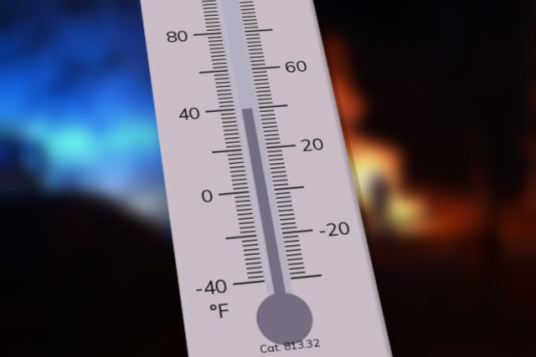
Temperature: 40 °F
